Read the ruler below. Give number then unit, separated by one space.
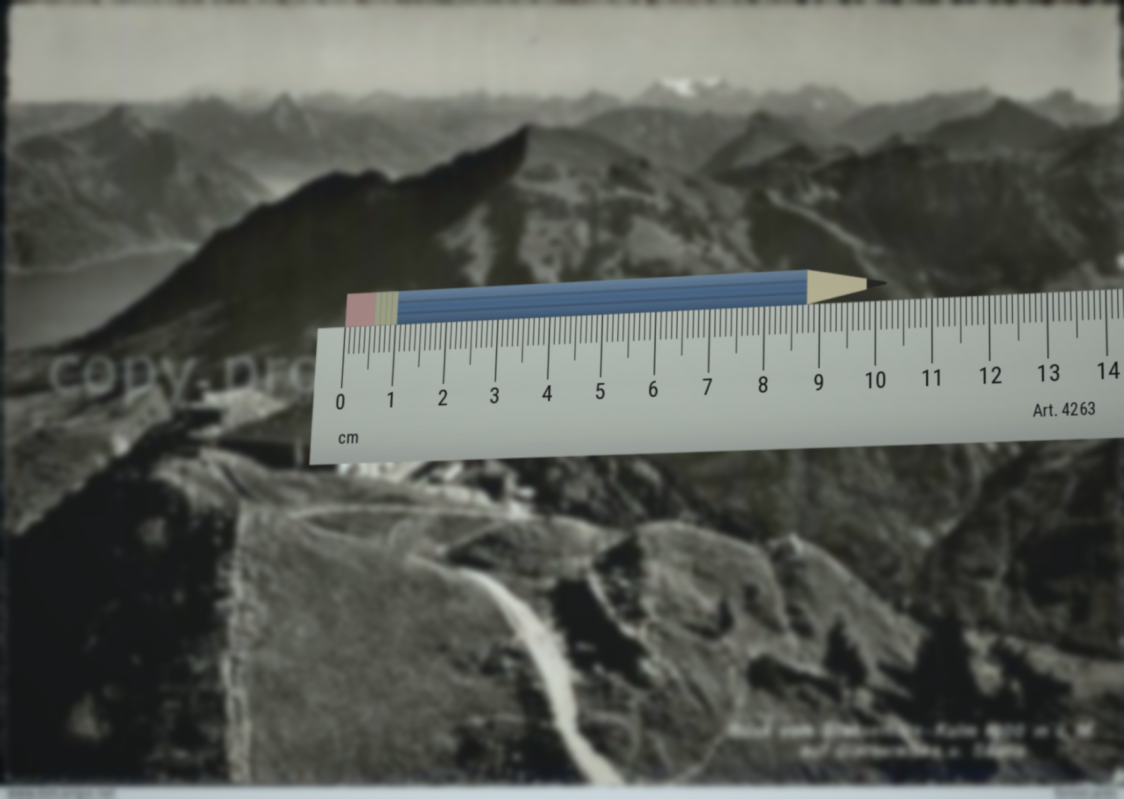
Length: 10.2 cm
